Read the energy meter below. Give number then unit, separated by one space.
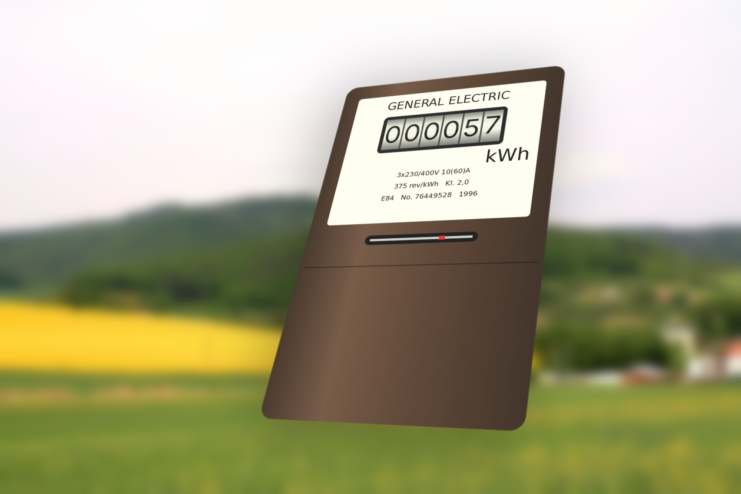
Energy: 57 kWh
